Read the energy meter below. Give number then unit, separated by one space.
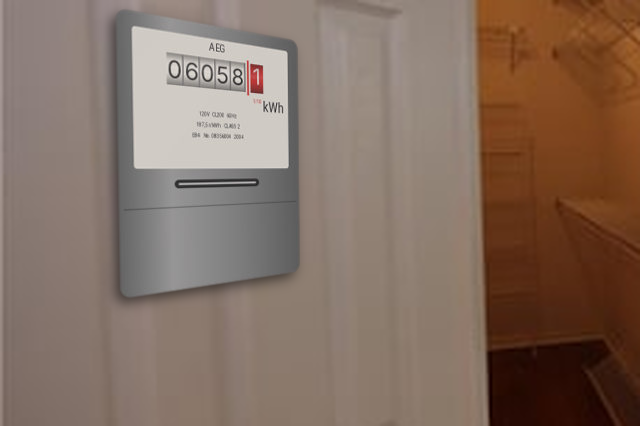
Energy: 6058.1 kWh
